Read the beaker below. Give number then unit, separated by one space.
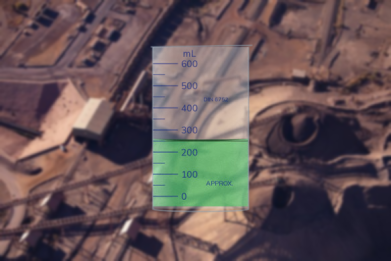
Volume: 250 mL
